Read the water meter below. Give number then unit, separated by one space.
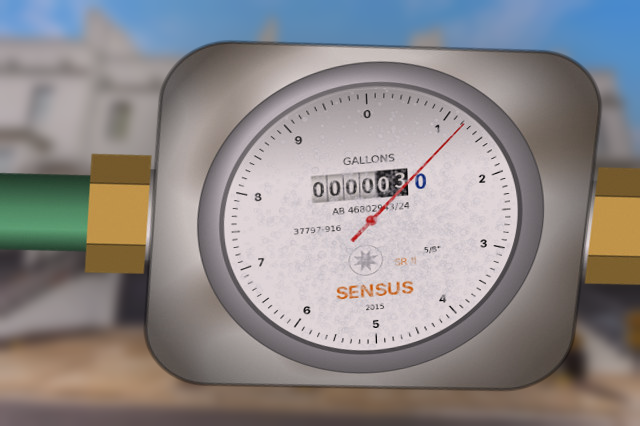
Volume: 31.2 gal
